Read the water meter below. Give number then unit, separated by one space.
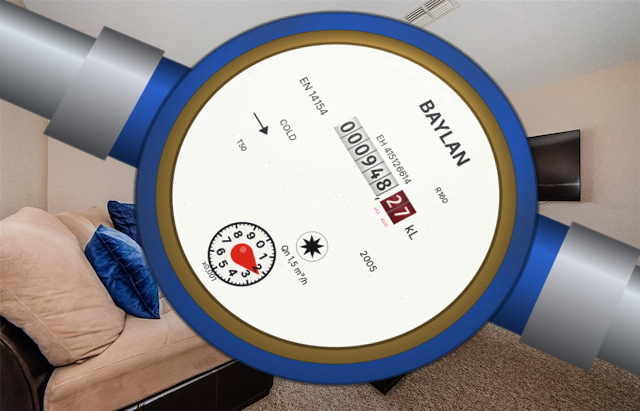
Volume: 948.272 kL
